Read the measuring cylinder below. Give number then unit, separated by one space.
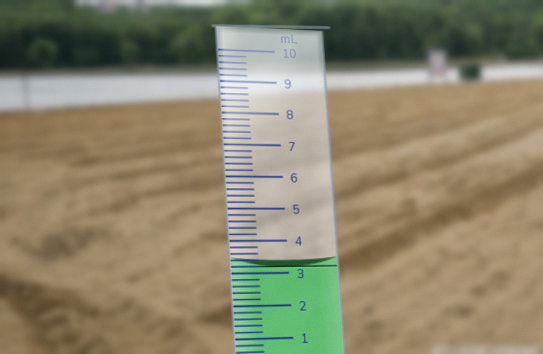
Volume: 3.2 mL
